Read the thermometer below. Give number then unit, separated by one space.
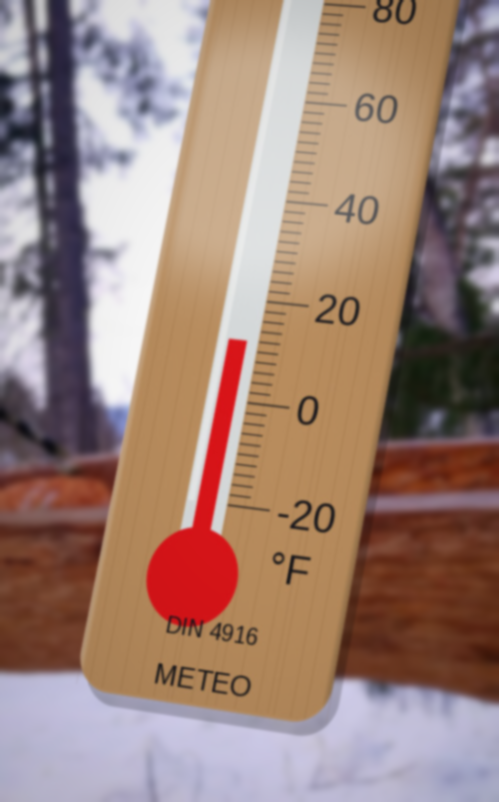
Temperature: 12 °F
